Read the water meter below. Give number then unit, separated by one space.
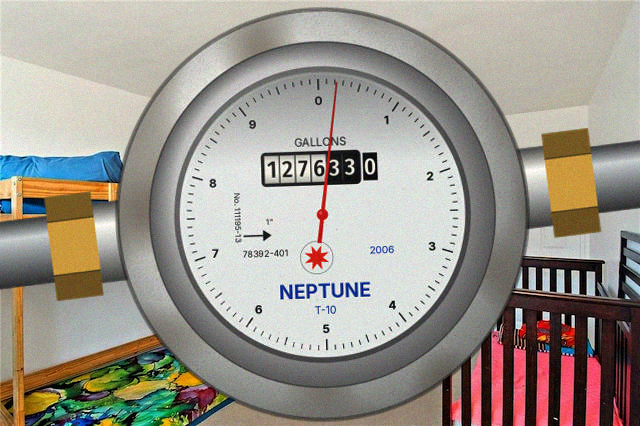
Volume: 1276330.2 gal
